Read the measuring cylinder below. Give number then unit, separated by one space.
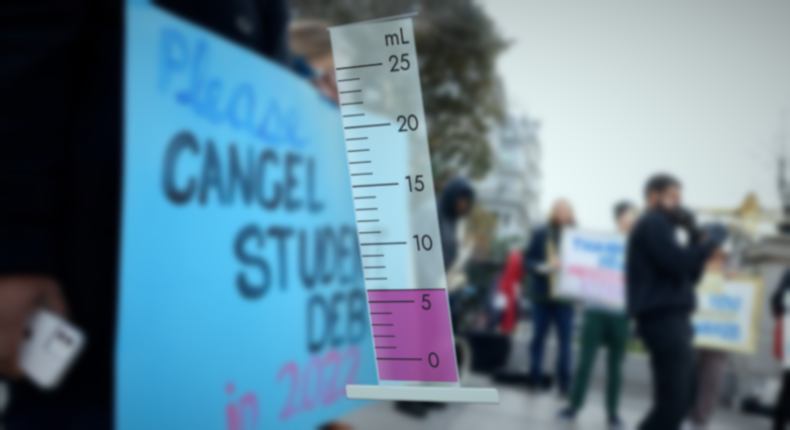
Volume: 6 mL
